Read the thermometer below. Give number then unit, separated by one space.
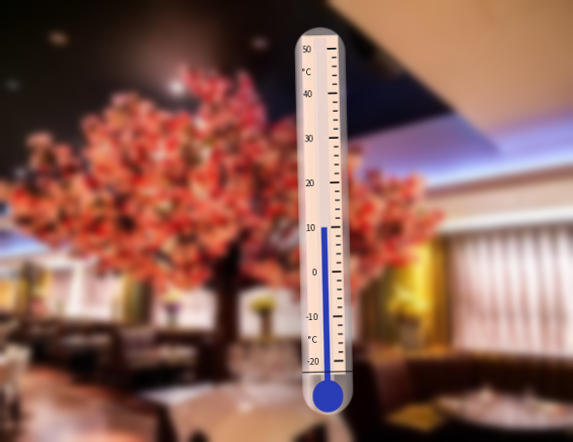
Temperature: 10 °C
